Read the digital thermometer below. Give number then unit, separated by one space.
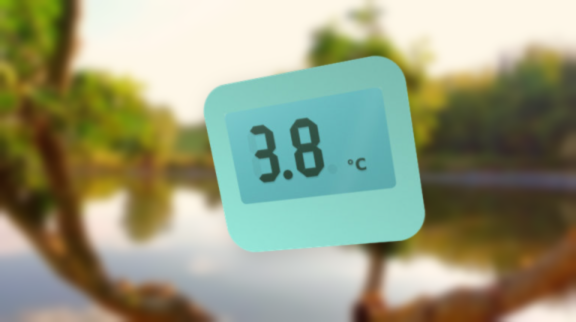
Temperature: 3.8 °C
